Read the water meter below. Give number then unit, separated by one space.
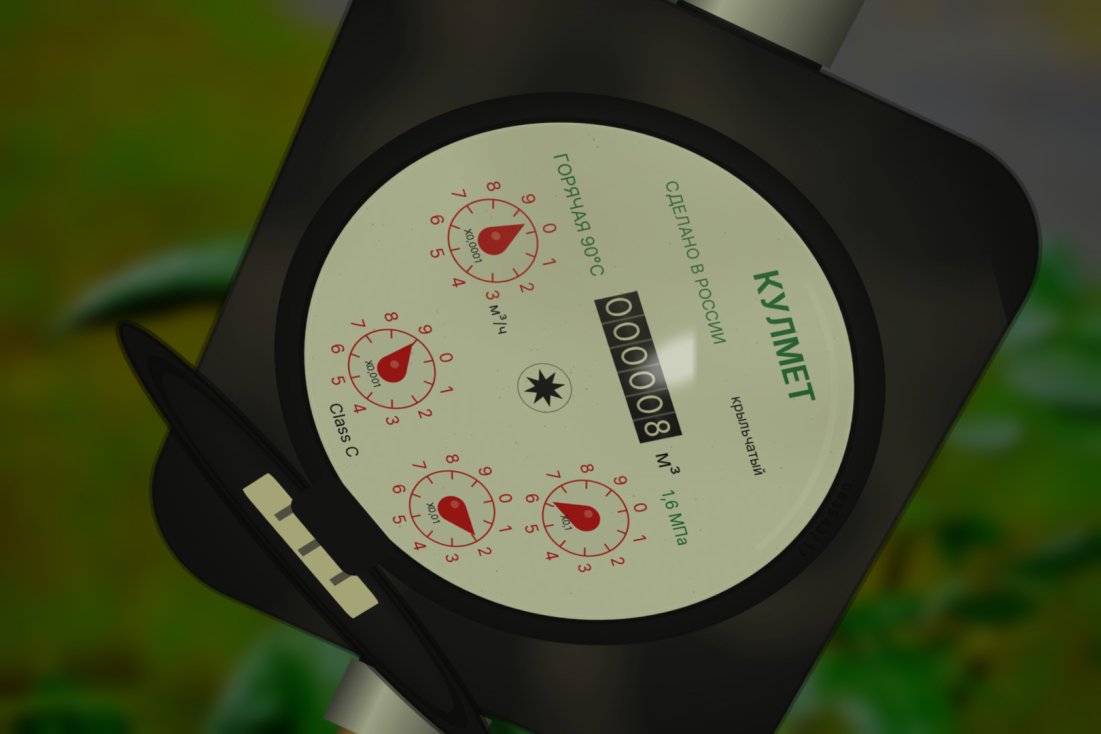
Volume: 8.6189 m³
